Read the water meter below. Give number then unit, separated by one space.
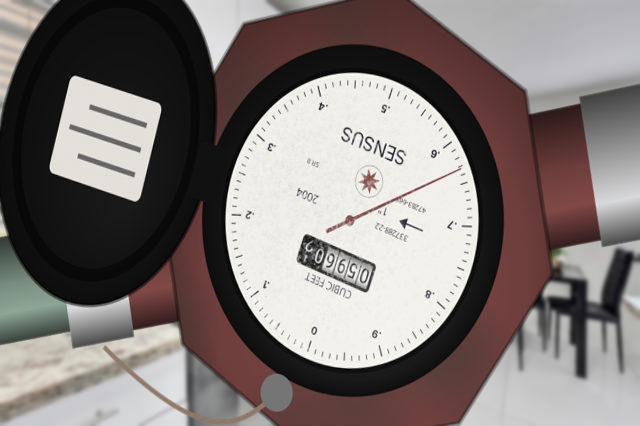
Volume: 59601.63 ft³
